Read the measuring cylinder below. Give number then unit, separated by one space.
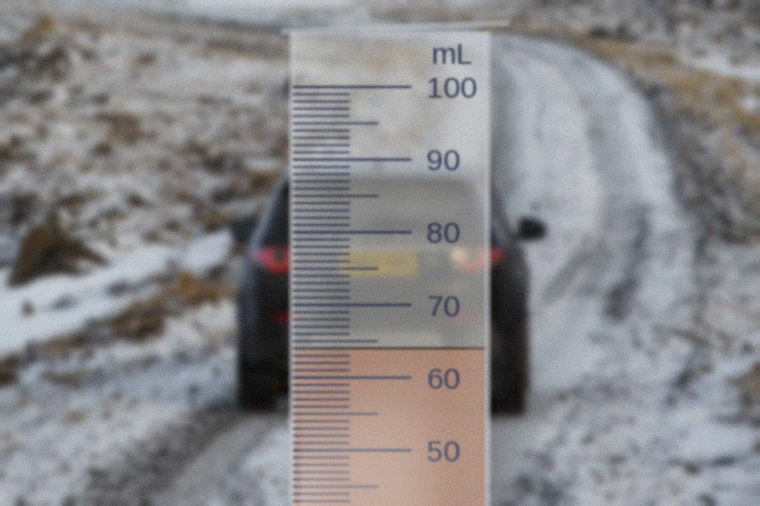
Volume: 64 mL
